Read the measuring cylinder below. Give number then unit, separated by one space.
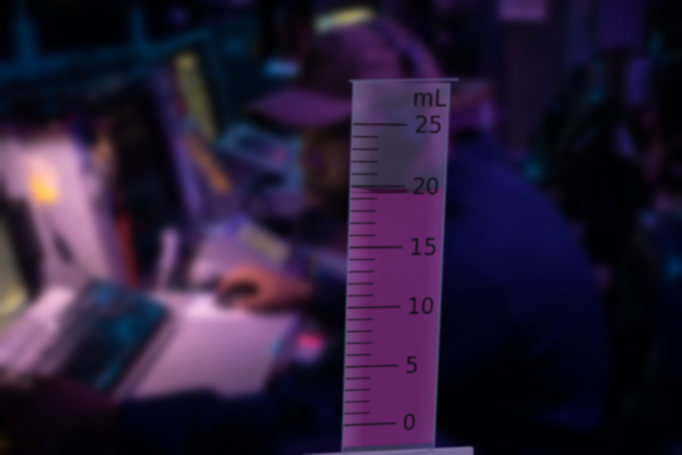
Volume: 19.5 mL
